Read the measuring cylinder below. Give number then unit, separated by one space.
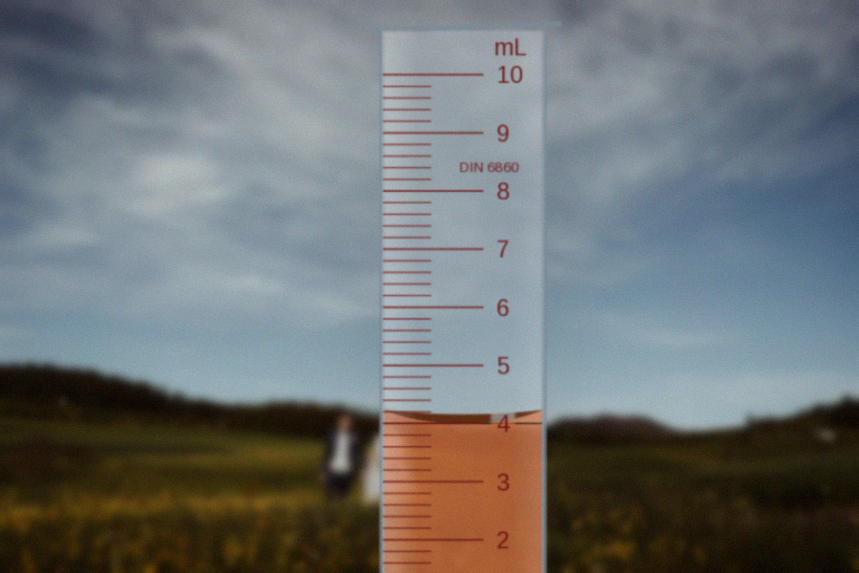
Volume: 4 mL
